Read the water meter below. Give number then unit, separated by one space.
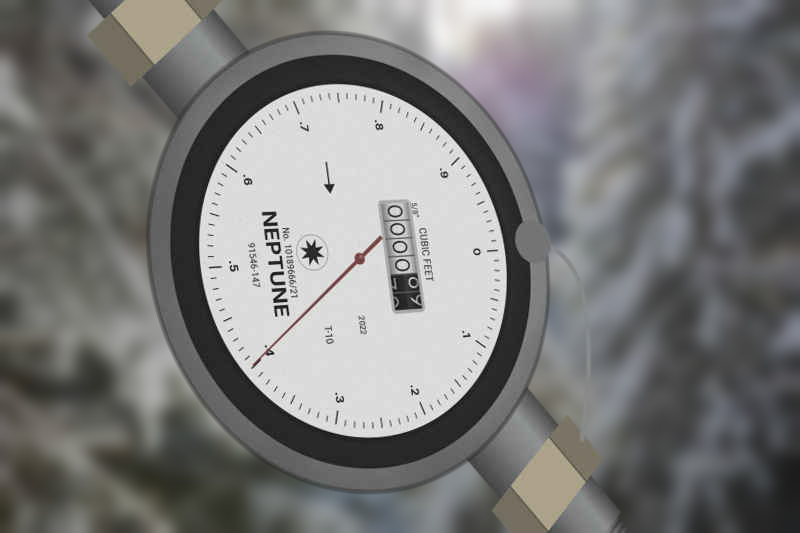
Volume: 69.40 ft³
